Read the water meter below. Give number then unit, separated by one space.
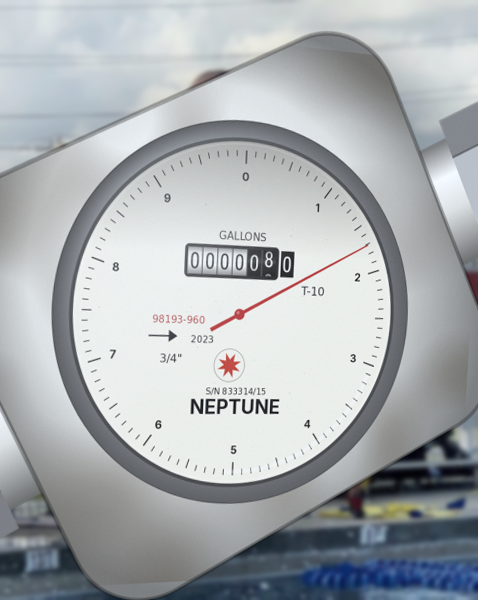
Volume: 81.7 gal
